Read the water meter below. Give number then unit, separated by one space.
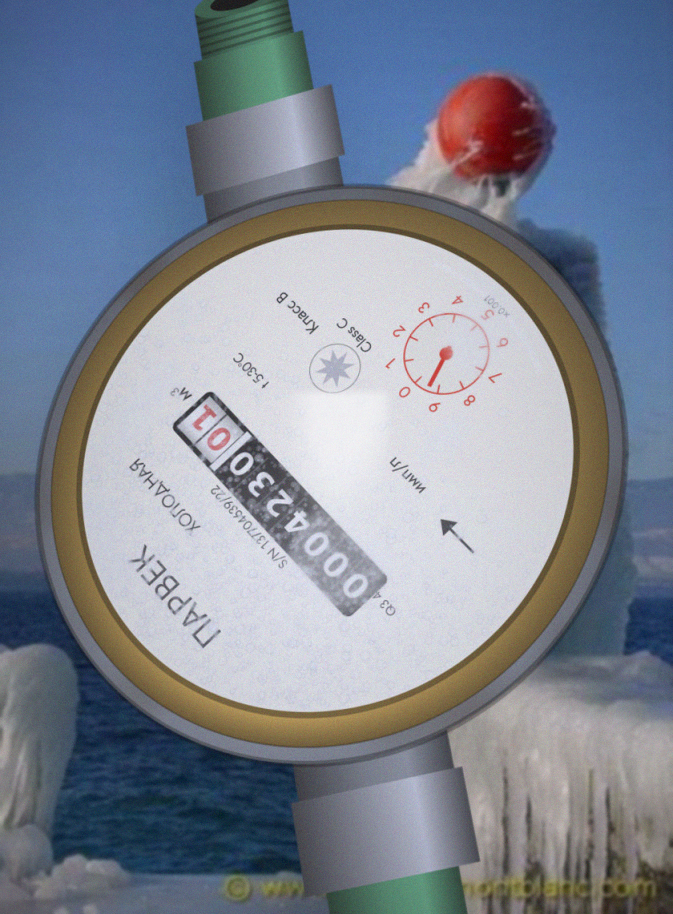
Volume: 4230.009 m³
